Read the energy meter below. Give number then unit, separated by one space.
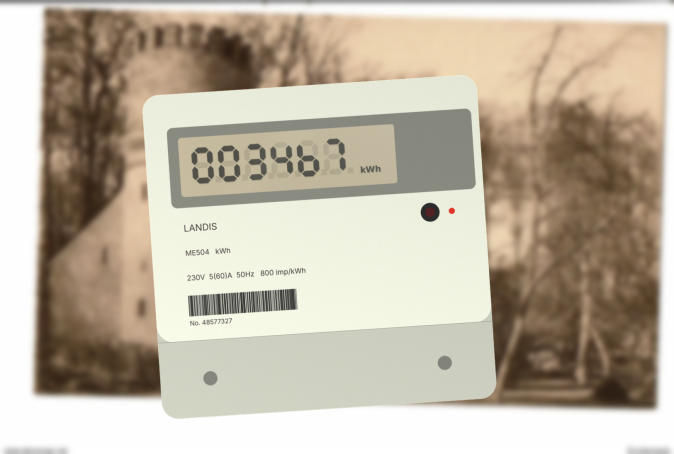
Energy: 3467 kWh
